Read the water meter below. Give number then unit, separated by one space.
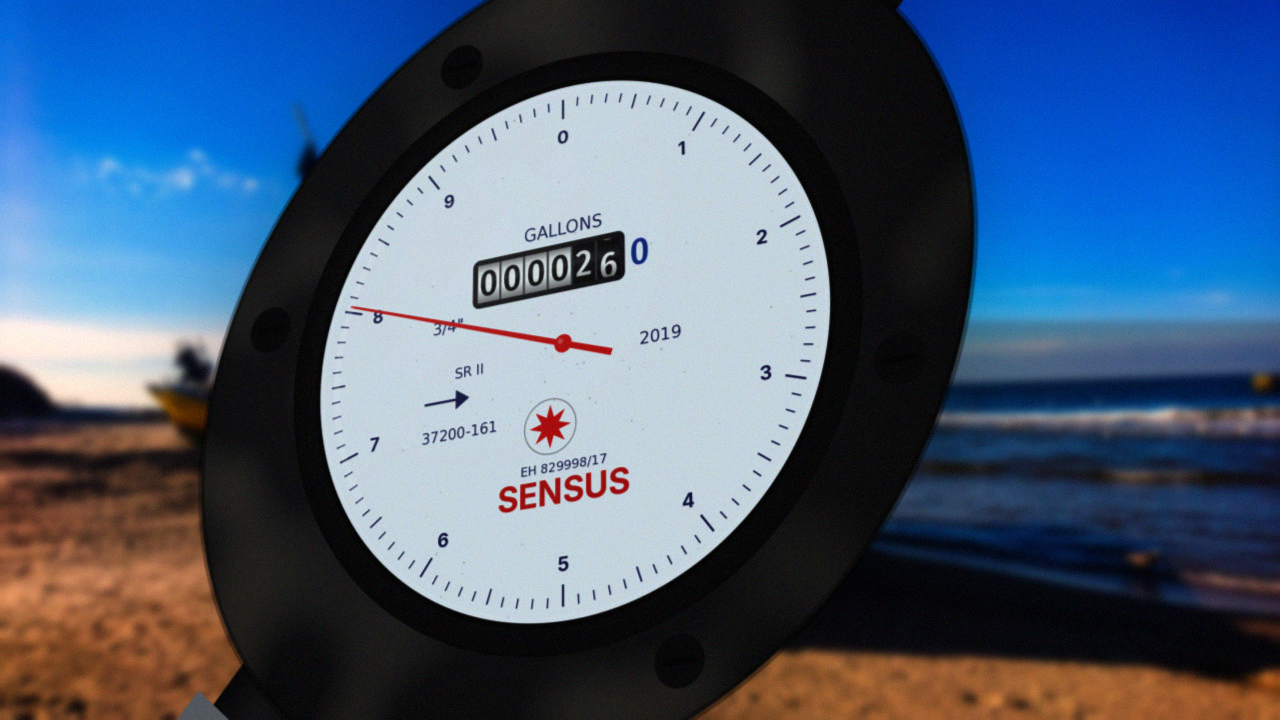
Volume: 258.0 gal
